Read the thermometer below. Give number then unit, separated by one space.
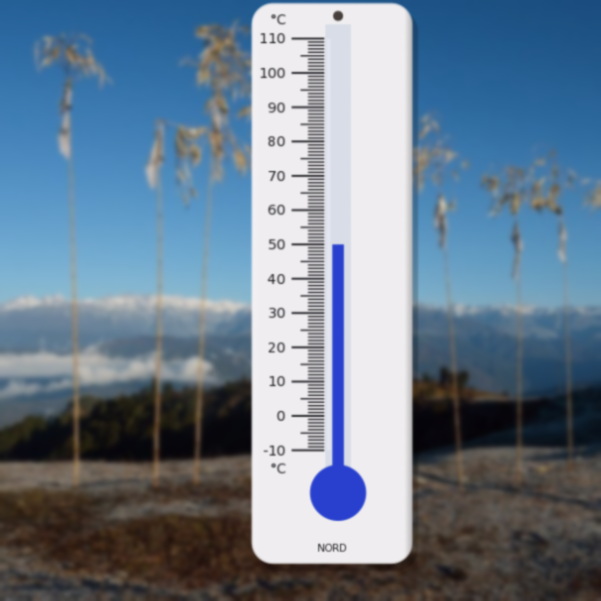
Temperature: 50 °C
